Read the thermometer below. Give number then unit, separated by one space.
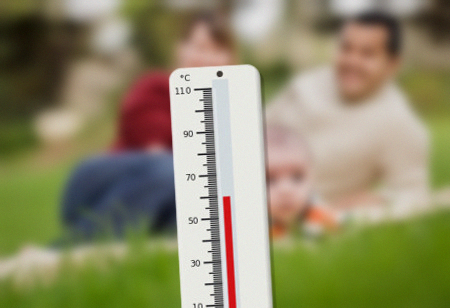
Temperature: 60 °C
